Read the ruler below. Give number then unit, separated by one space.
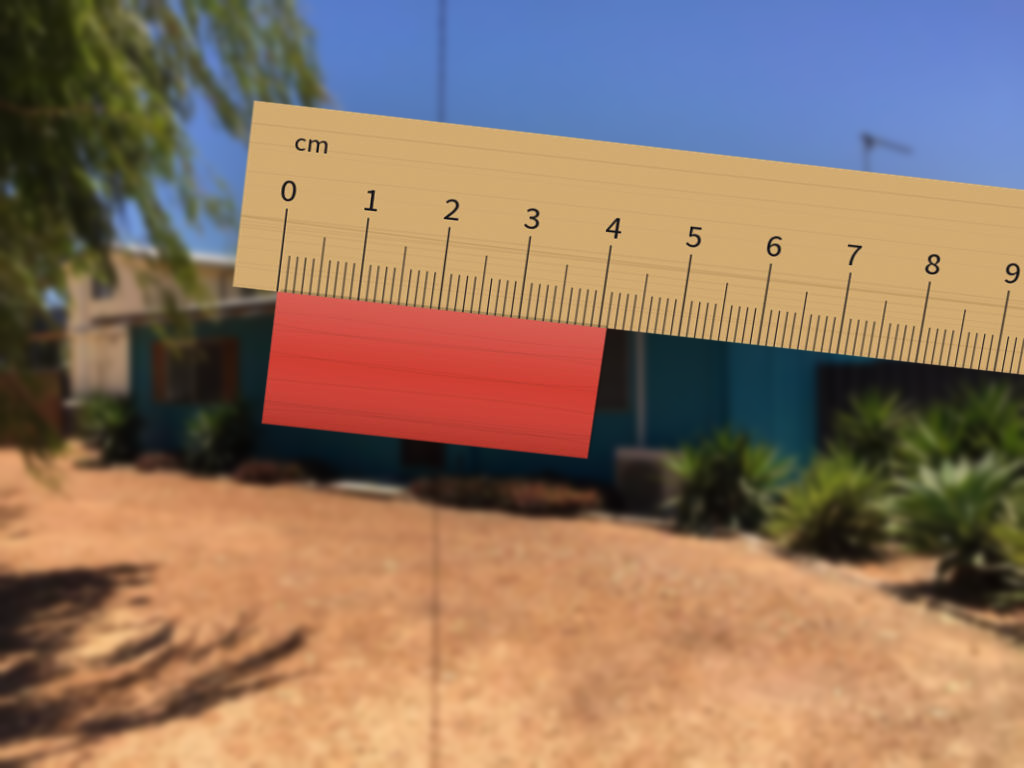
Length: 4.1 cm
